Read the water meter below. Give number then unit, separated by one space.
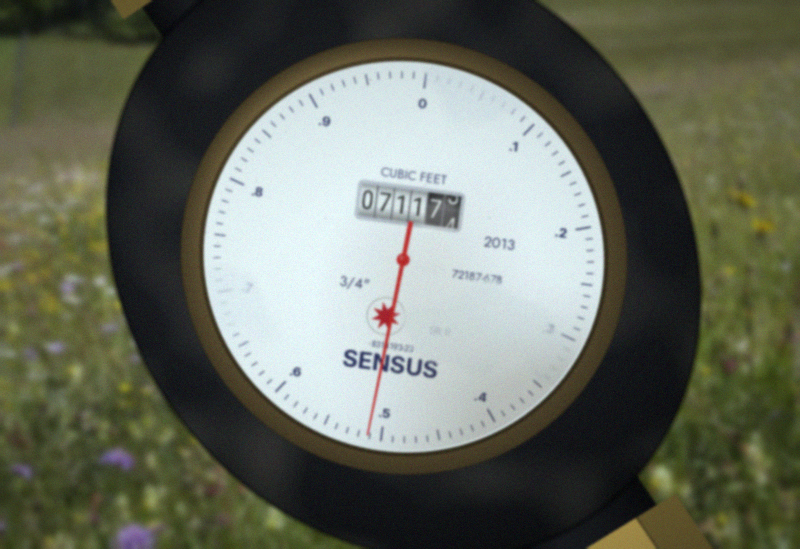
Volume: 71173.51 ft³
